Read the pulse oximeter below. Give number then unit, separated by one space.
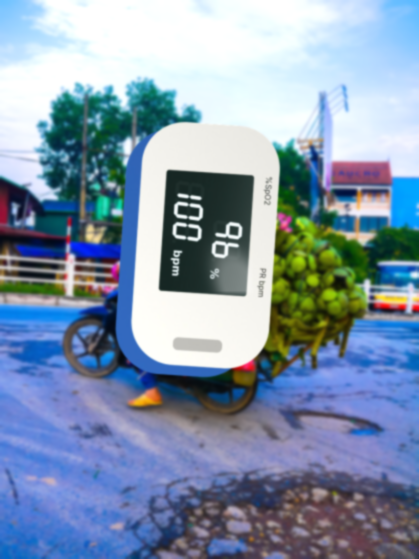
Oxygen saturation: 96 %
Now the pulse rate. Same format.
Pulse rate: 100 bpm
